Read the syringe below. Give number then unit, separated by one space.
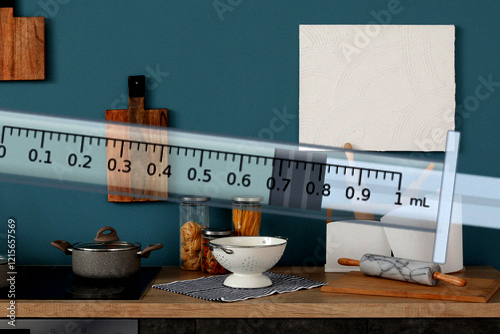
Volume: 0.68 mL
